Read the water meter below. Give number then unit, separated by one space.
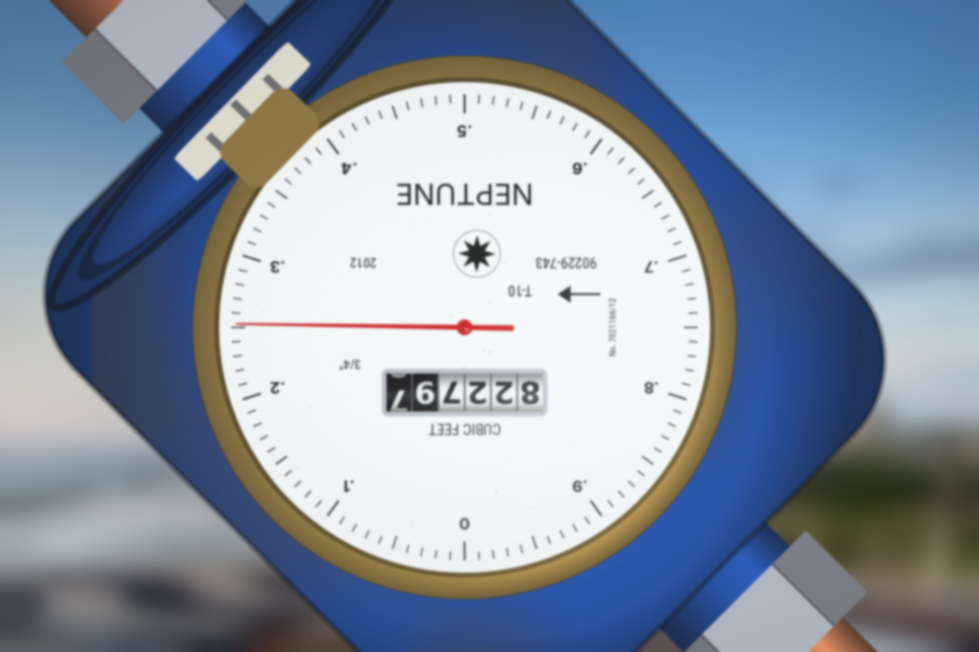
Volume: 822797.25 ft³
